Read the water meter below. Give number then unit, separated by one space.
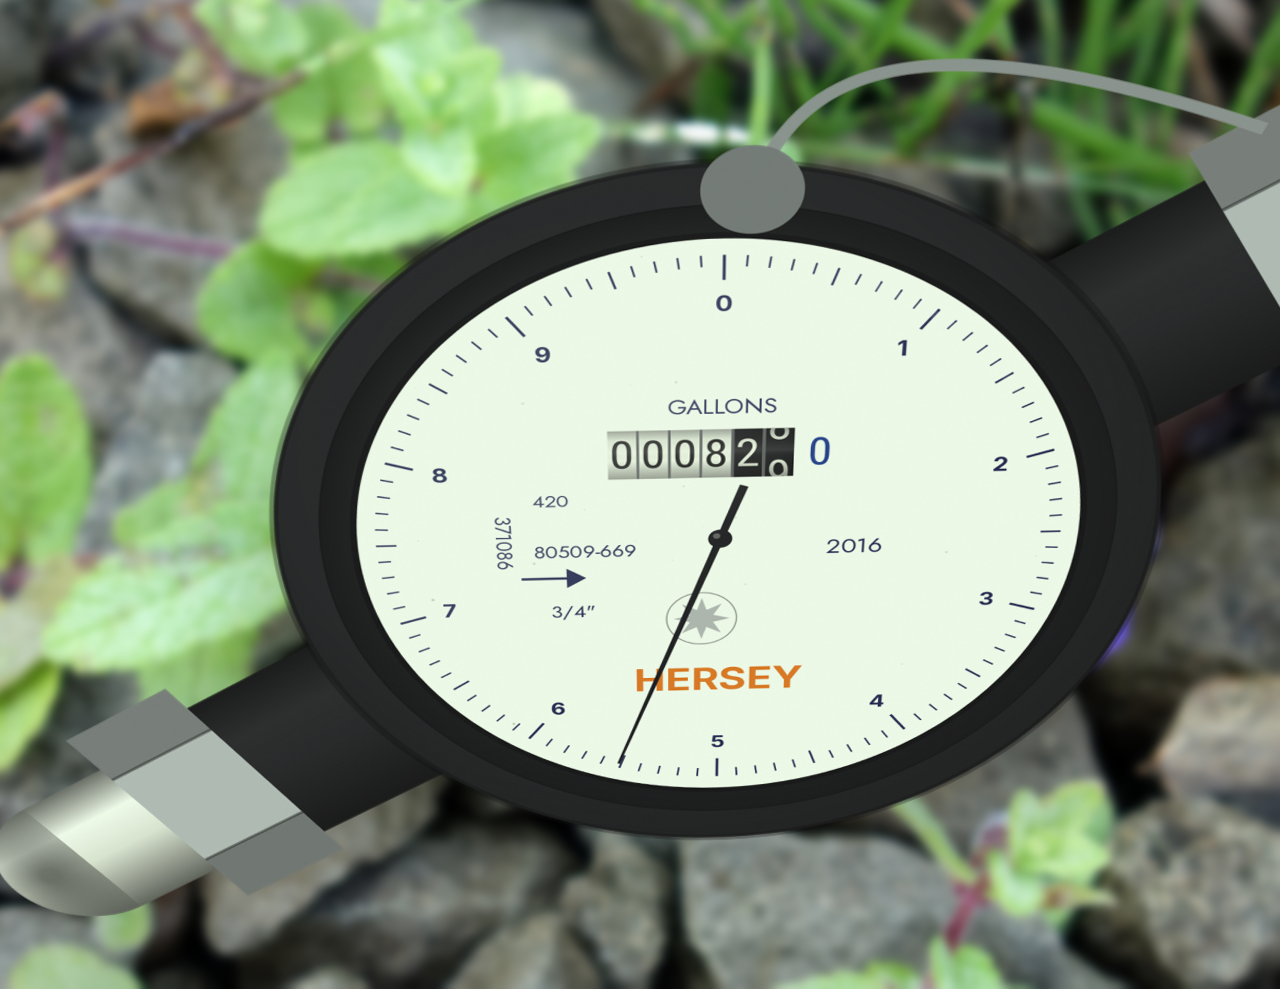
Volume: 8285.5 gal
